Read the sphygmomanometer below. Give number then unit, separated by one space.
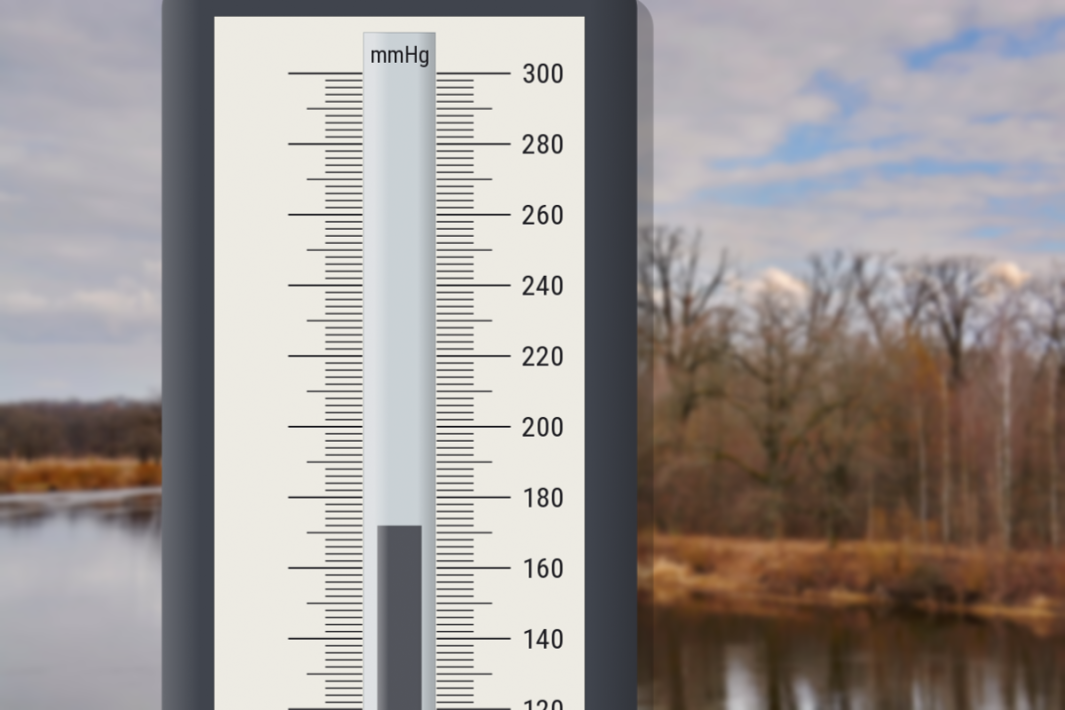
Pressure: 172 mmHg
